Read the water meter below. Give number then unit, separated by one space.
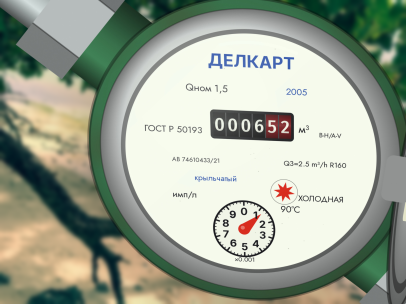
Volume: 6.521 m³
